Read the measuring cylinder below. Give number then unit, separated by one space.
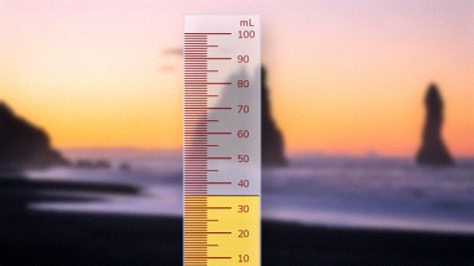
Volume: 35 mL
